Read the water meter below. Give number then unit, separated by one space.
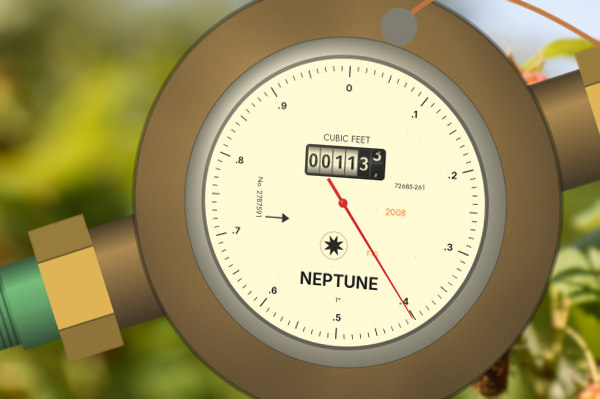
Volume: 1133.40 ft³
